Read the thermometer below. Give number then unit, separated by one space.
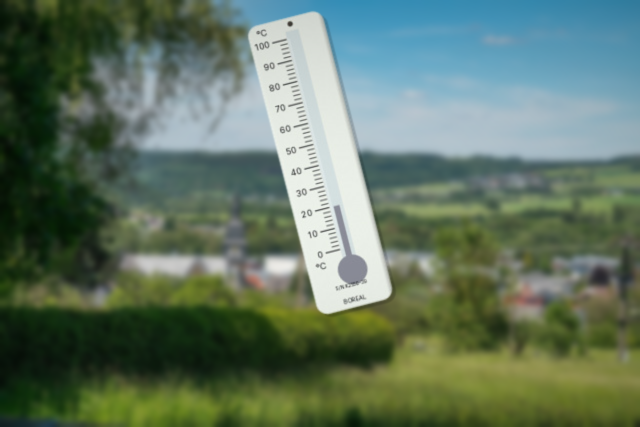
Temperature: 20 °C
